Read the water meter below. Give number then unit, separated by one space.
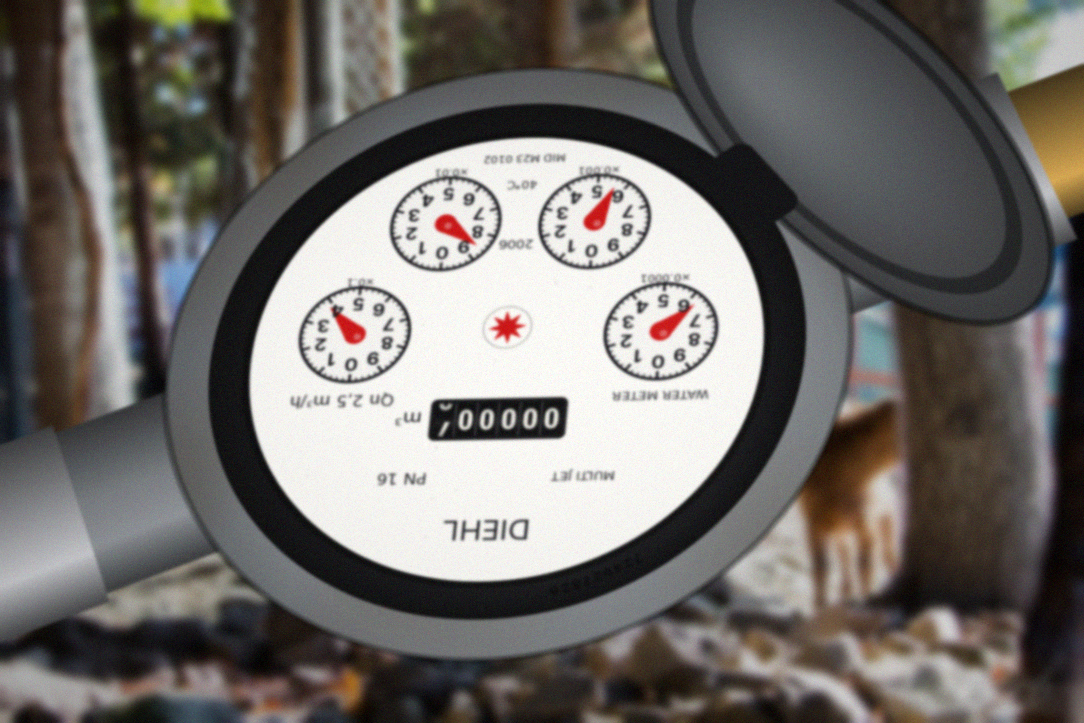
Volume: 7.3856 m³
